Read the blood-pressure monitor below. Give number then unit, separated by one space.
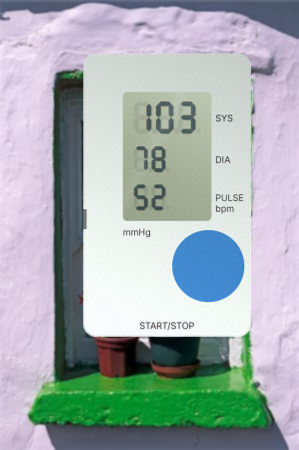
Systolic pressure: 103 mmHg
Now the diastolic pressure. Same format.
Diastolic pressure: 78 mmHg
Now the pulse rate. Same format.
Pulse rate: 52 bpm
